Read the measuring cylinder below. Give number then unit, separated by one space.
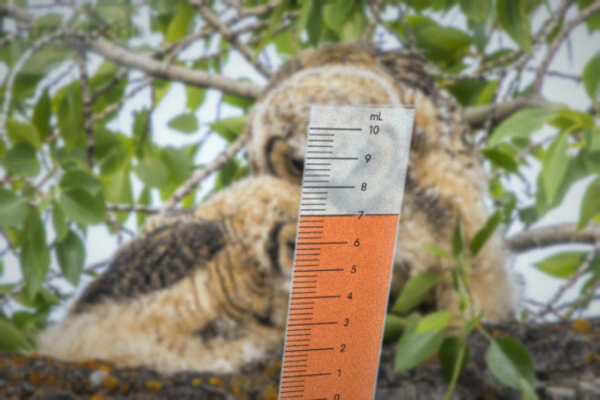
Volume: 7 mL
